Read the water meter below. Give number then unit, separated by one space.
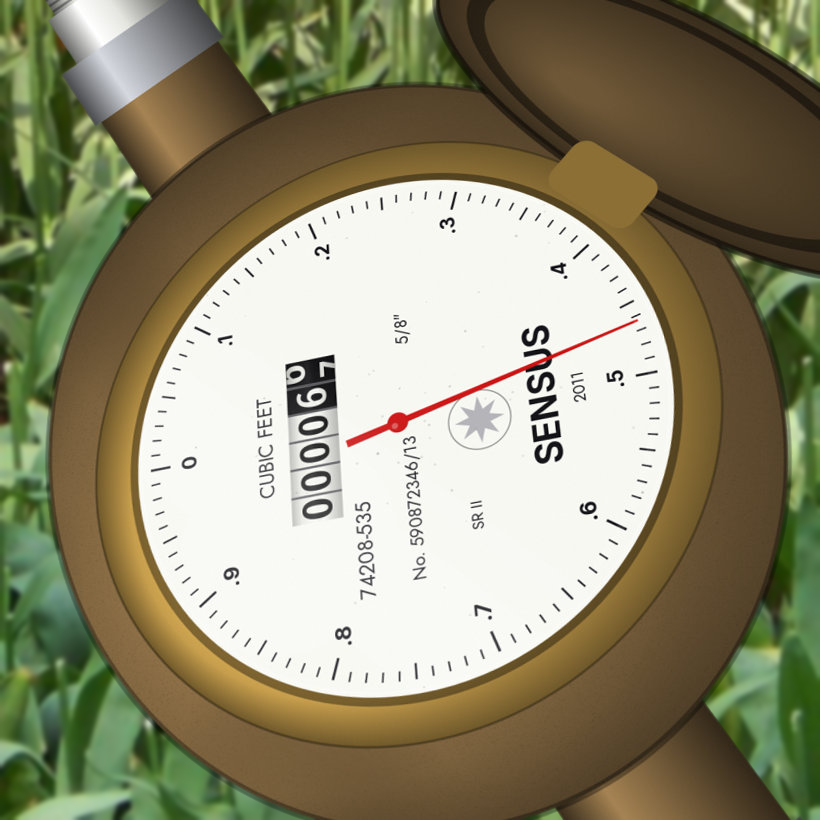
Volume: 66.46 ft³
